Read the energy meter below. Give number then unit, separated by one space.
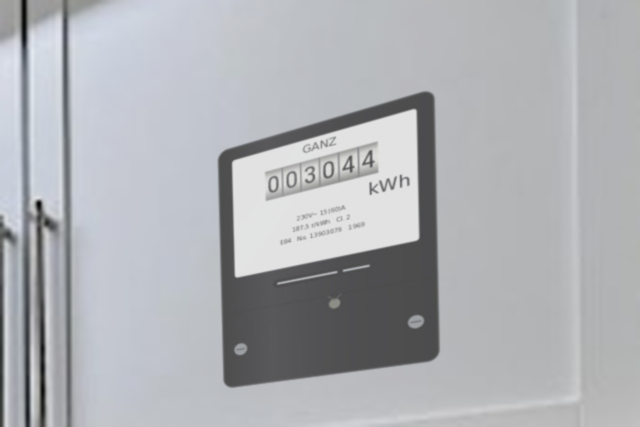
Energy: 3044 kWh
